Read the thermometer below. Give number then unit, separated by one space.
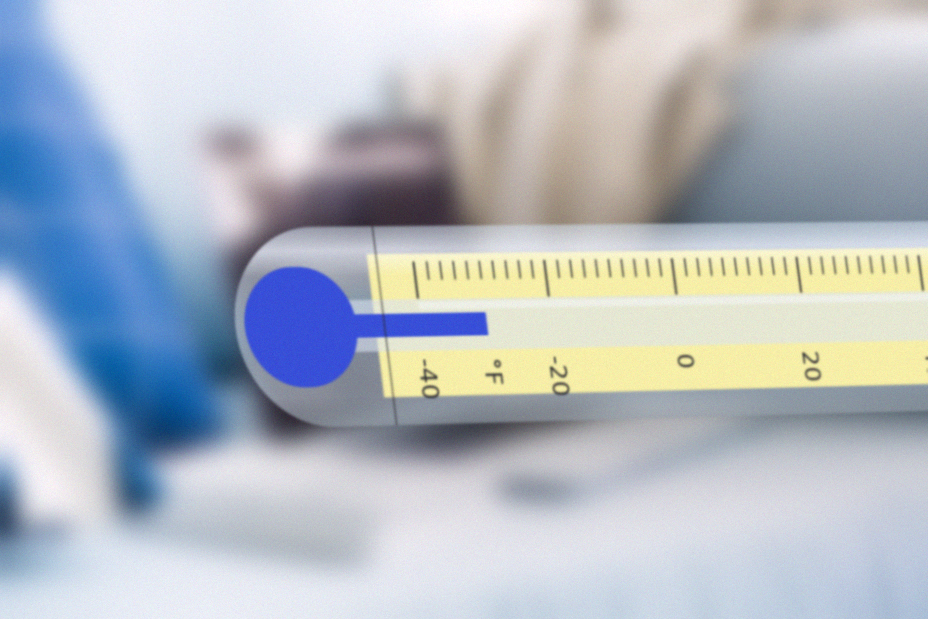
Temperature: -30 °F
